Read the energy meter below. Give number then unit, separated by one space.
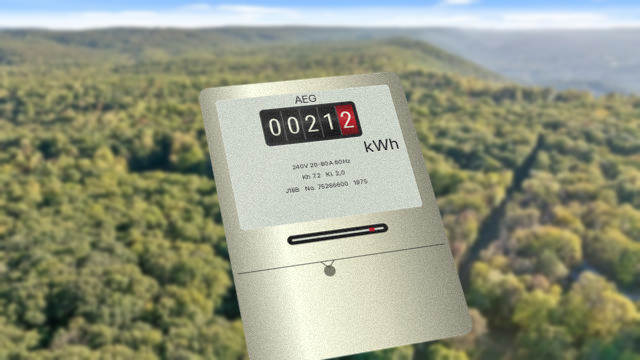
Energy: 21.2 kWh
